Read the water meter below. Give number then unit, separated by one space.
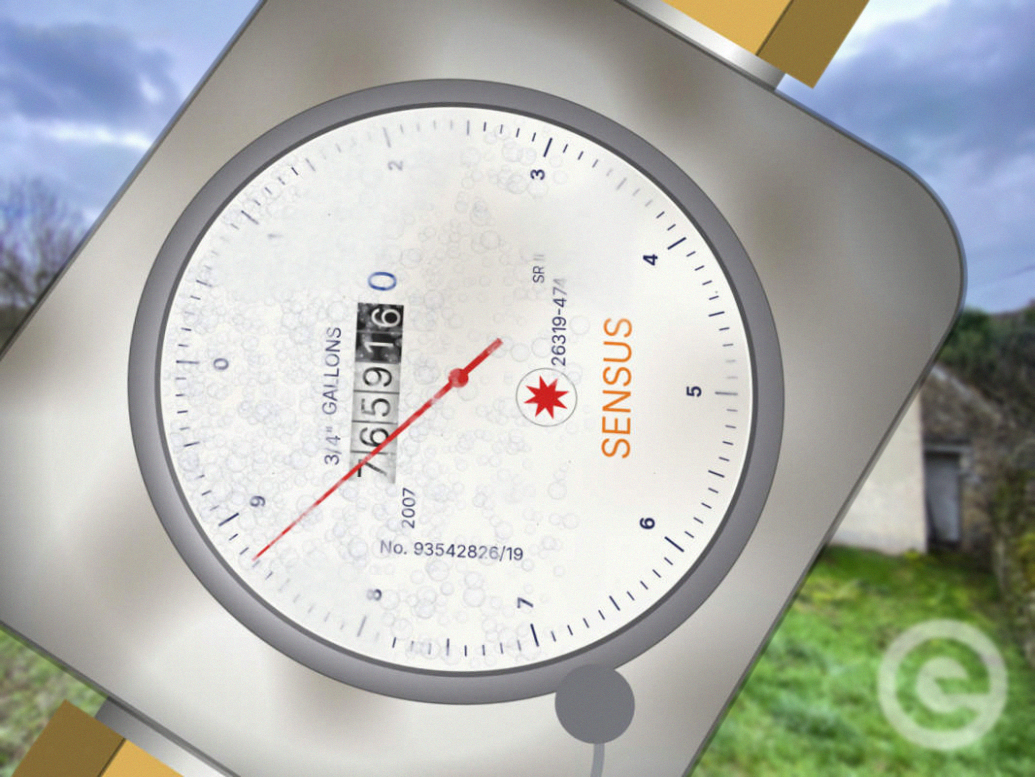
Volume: 7659158.7 gal
